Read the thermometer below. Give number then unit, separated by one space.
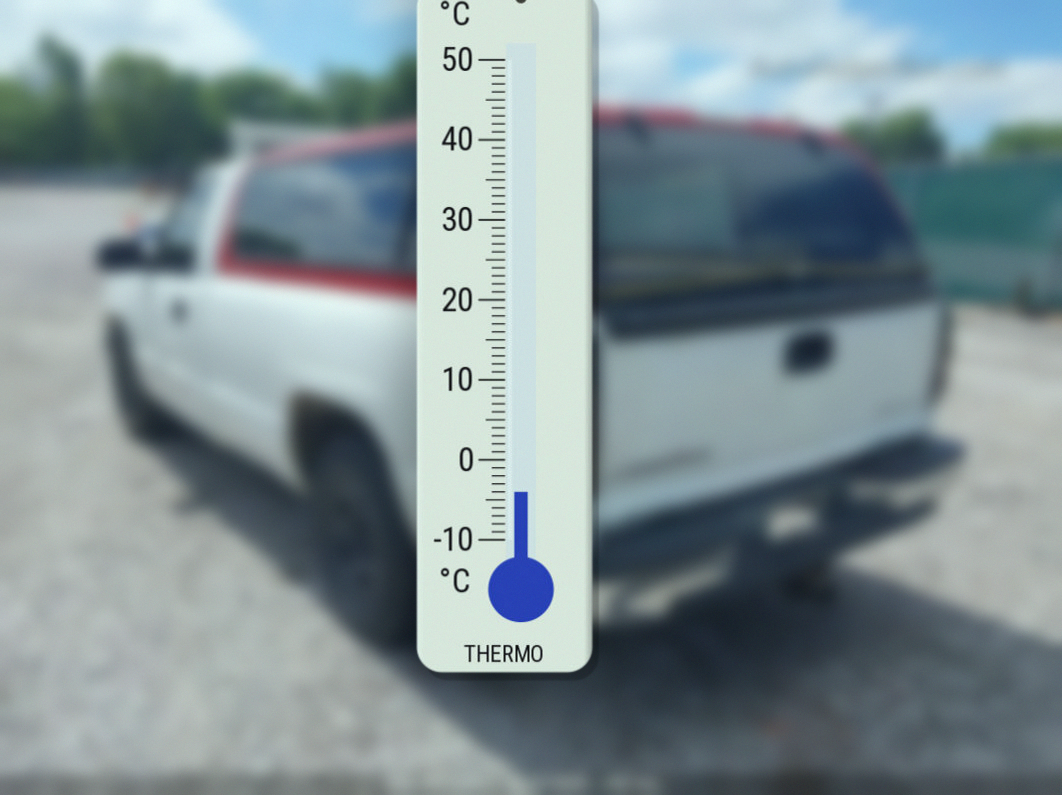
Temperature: -4 °C
